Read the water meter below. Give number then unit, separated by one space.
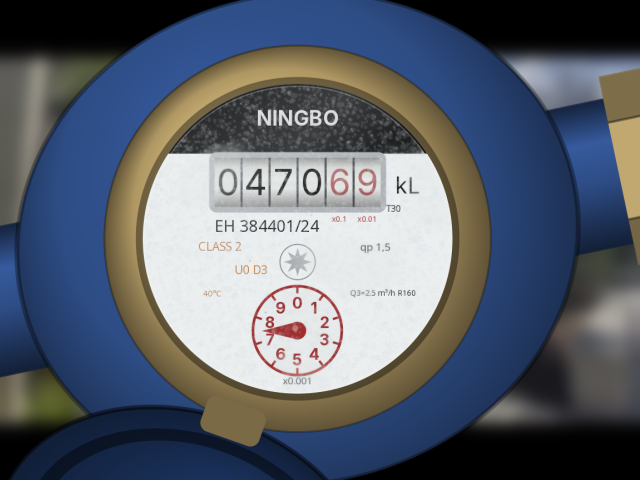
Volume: 470.697 kL
